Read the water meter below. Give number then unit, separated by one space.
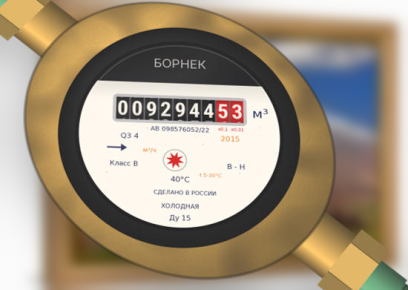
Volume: 92944.53 m³
